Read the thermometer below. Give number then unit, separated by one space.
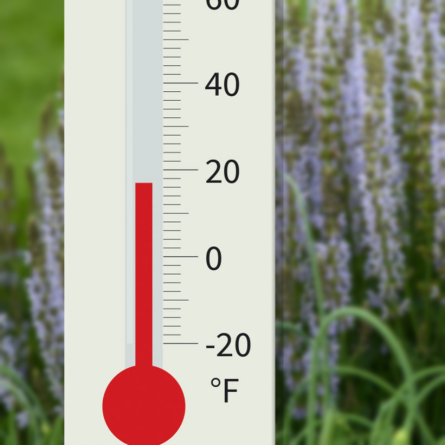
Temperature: 17 °F
